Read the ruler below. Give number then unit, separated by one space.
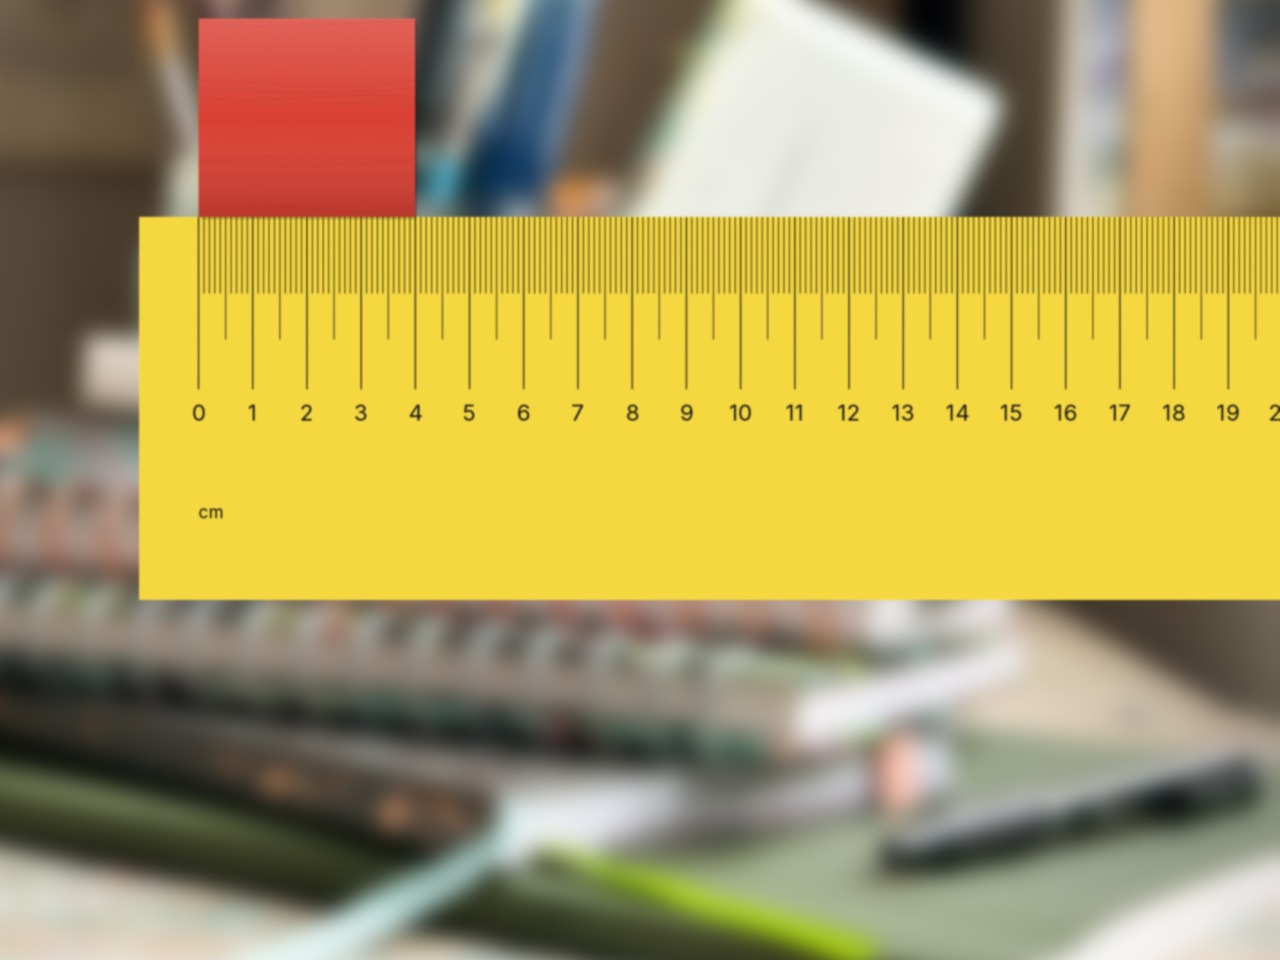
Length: 4 cm
